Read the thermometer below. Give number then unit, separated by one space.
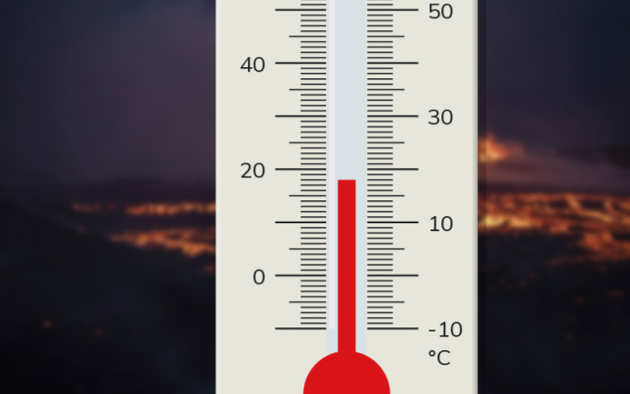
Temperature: 18 °C
